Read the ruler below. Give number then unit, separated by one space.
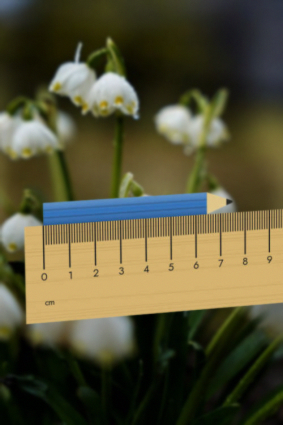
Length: 7.5 cm
